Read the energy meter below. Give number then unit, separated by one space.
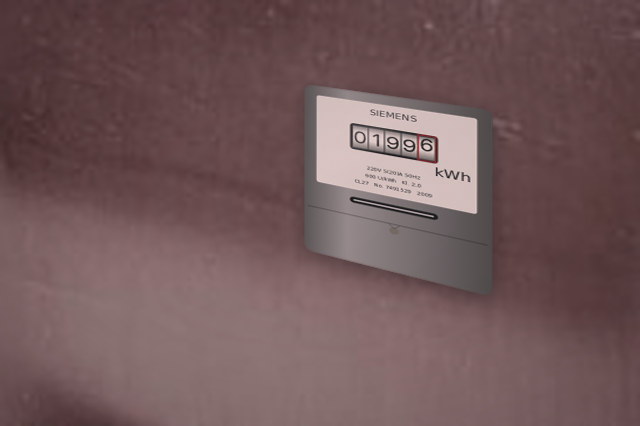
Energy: 199.6 kWh
